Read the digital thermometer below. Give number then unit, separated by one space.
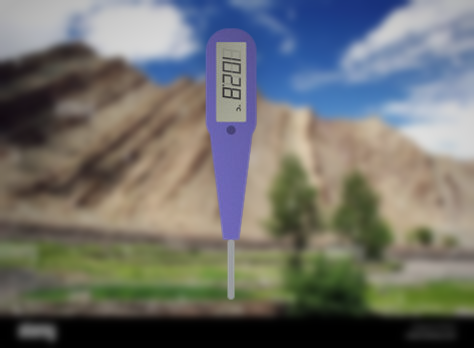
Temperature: 102.8 °C
